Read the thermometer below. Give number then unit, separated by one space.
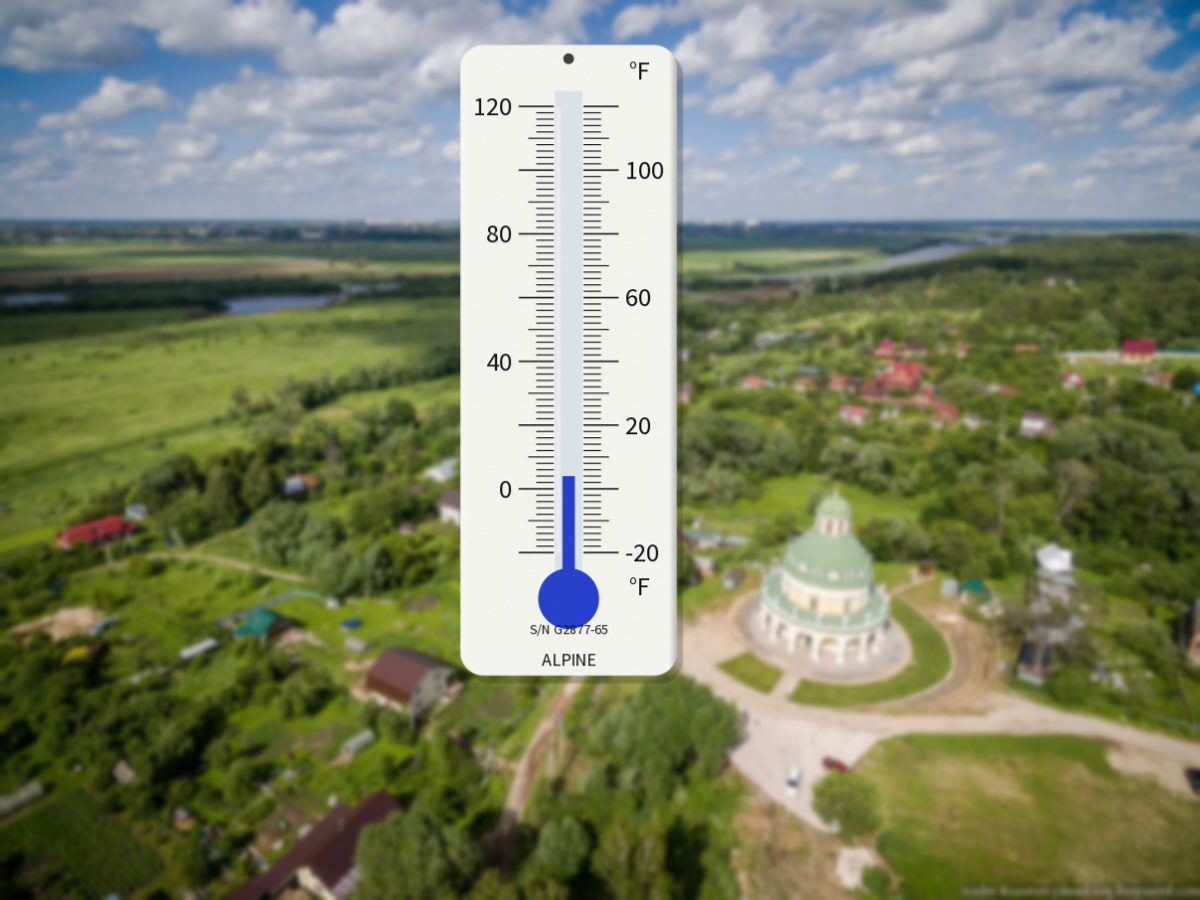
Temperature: 4 °F
